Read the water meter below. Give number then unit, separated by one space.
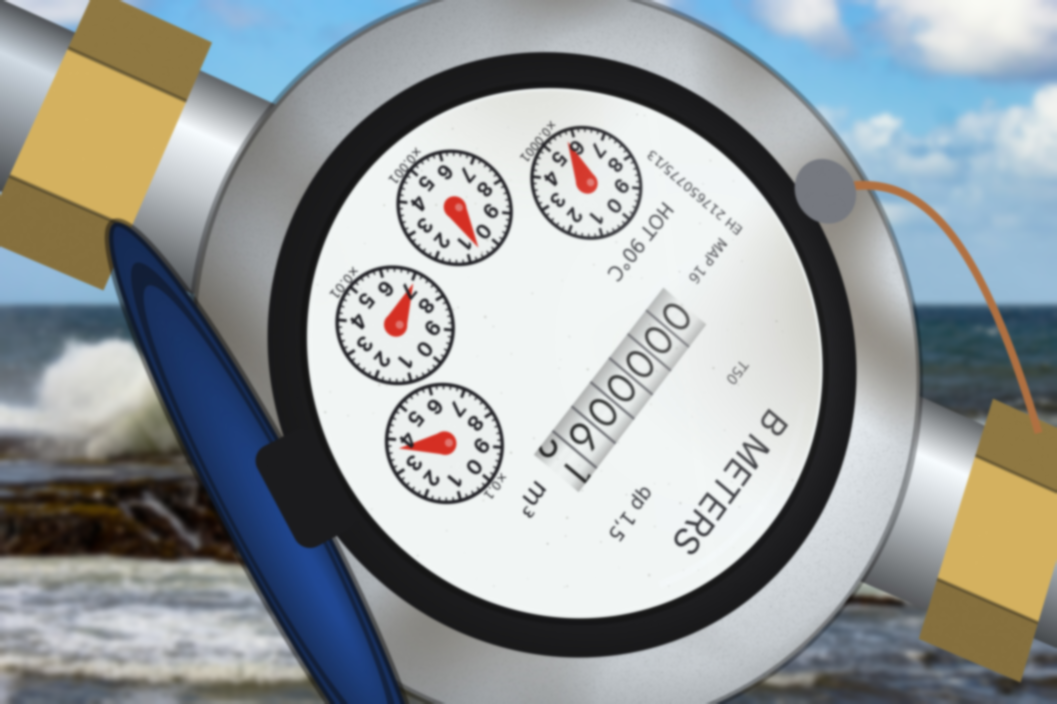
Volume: 61.3705 m³
